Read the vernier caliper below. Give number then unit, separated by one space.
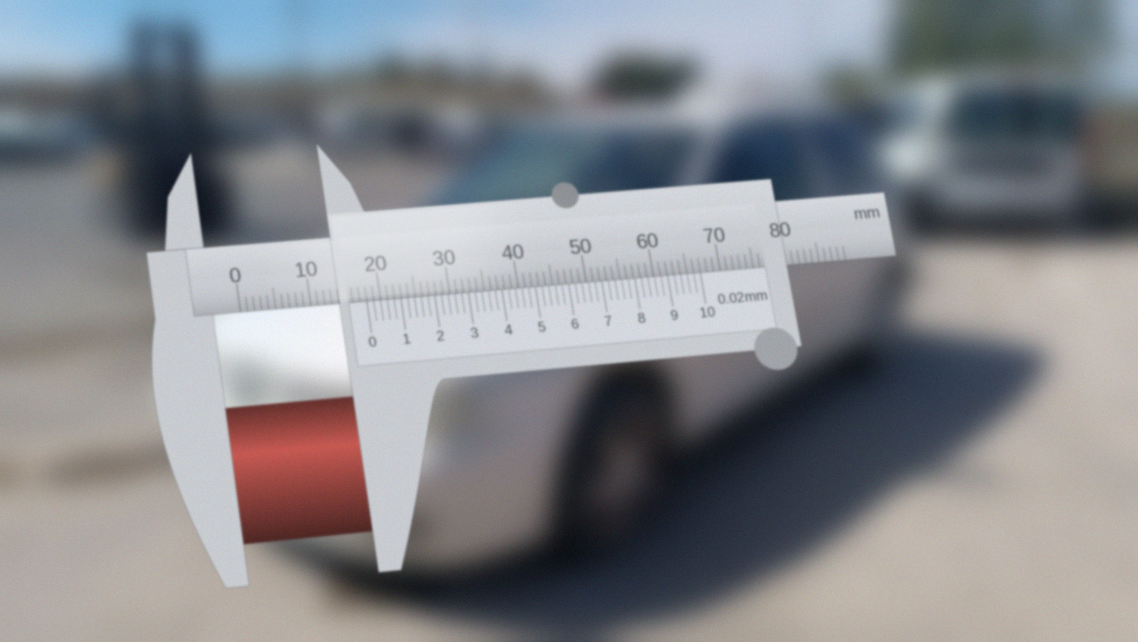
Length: 18.0 mm
